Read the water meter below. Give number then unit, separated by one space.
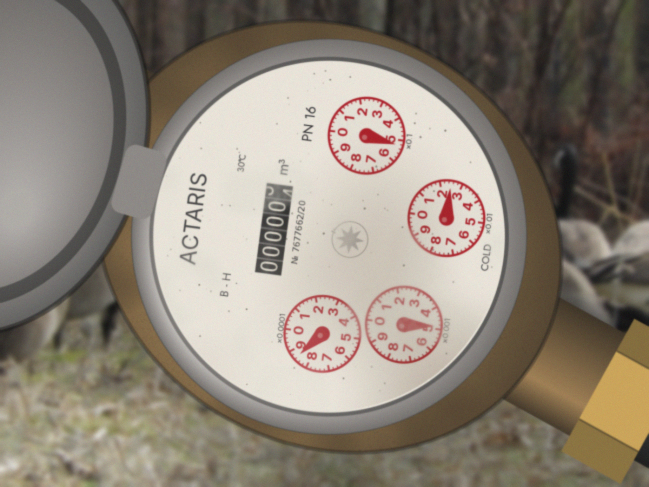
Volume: 3.5248 m³
